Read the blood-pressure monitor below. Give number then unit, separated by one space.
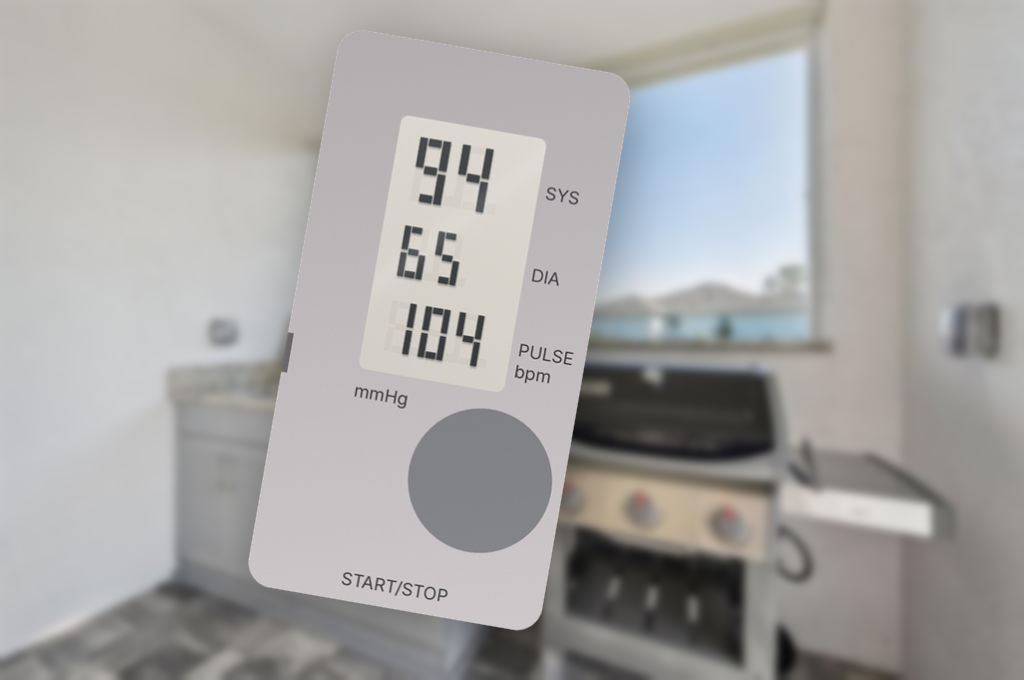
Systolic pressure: 94 mmHg
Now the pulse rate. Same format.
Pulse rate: 104 bpm
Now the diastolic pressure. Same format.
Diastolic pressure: 65 mmHg
